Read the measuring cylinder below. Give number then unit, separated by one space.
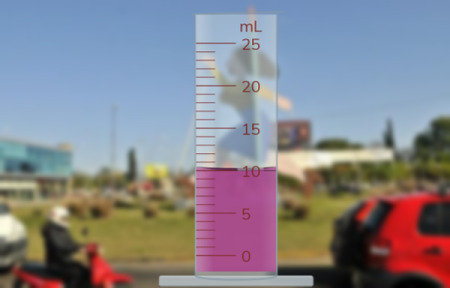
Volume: 10 mL
